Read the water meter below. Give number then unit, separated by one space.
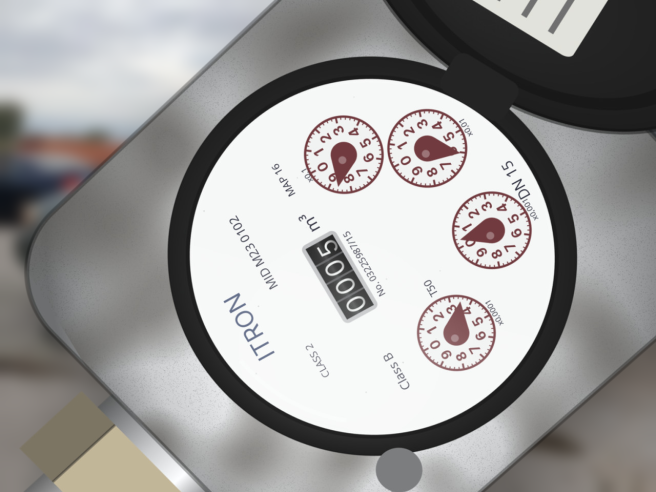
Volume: 4.8603 m³
